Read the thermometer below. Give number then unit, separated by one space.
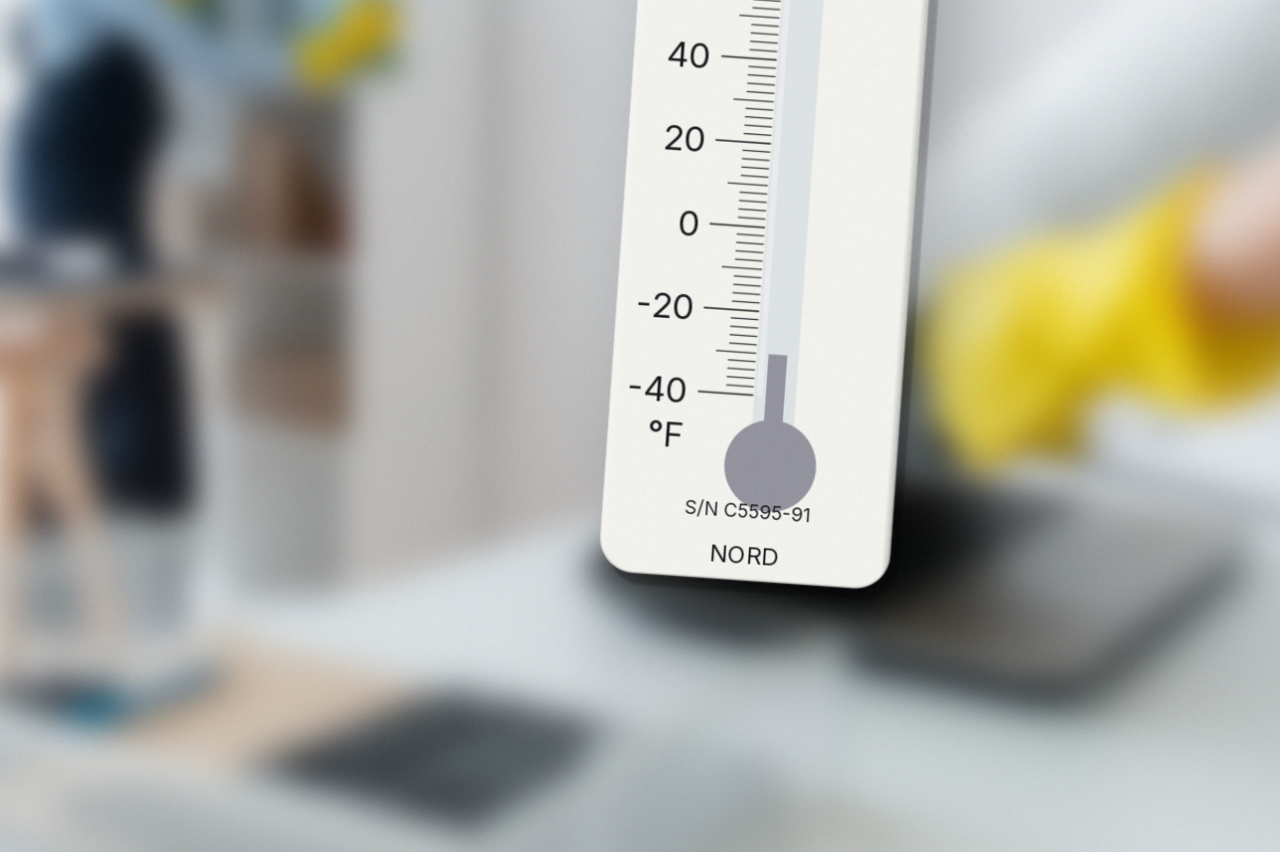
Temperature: -30 °F
